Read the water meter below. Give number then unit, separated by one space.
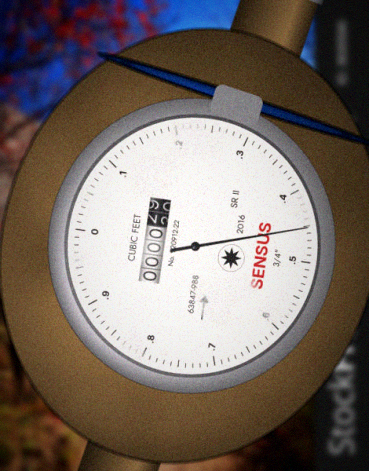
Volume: 29.45 ft³
